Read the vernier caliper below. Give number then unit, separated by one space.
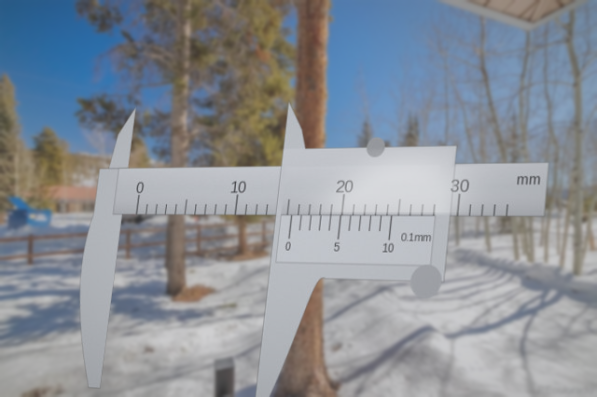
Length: 15.4 mm
